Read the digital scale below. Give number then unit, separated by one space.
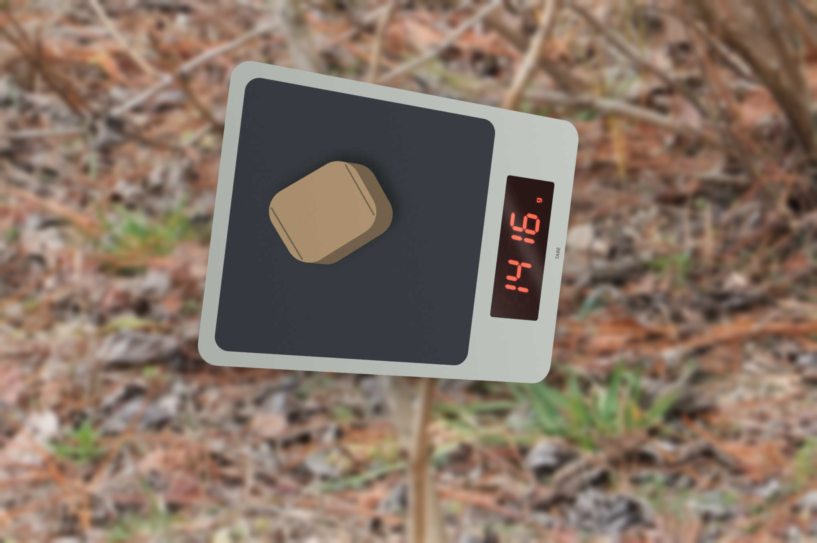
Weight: 1416 g
